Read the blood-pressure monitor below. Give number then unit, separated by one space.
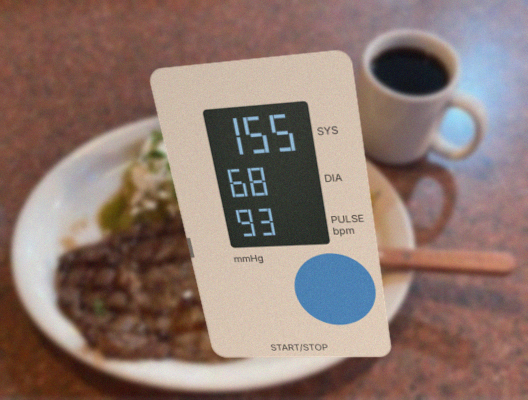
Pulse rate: 93 bpm
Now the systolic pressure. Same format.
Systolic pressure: 155 mmHg
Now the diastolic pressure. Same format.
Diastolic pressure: 68 mmHg
